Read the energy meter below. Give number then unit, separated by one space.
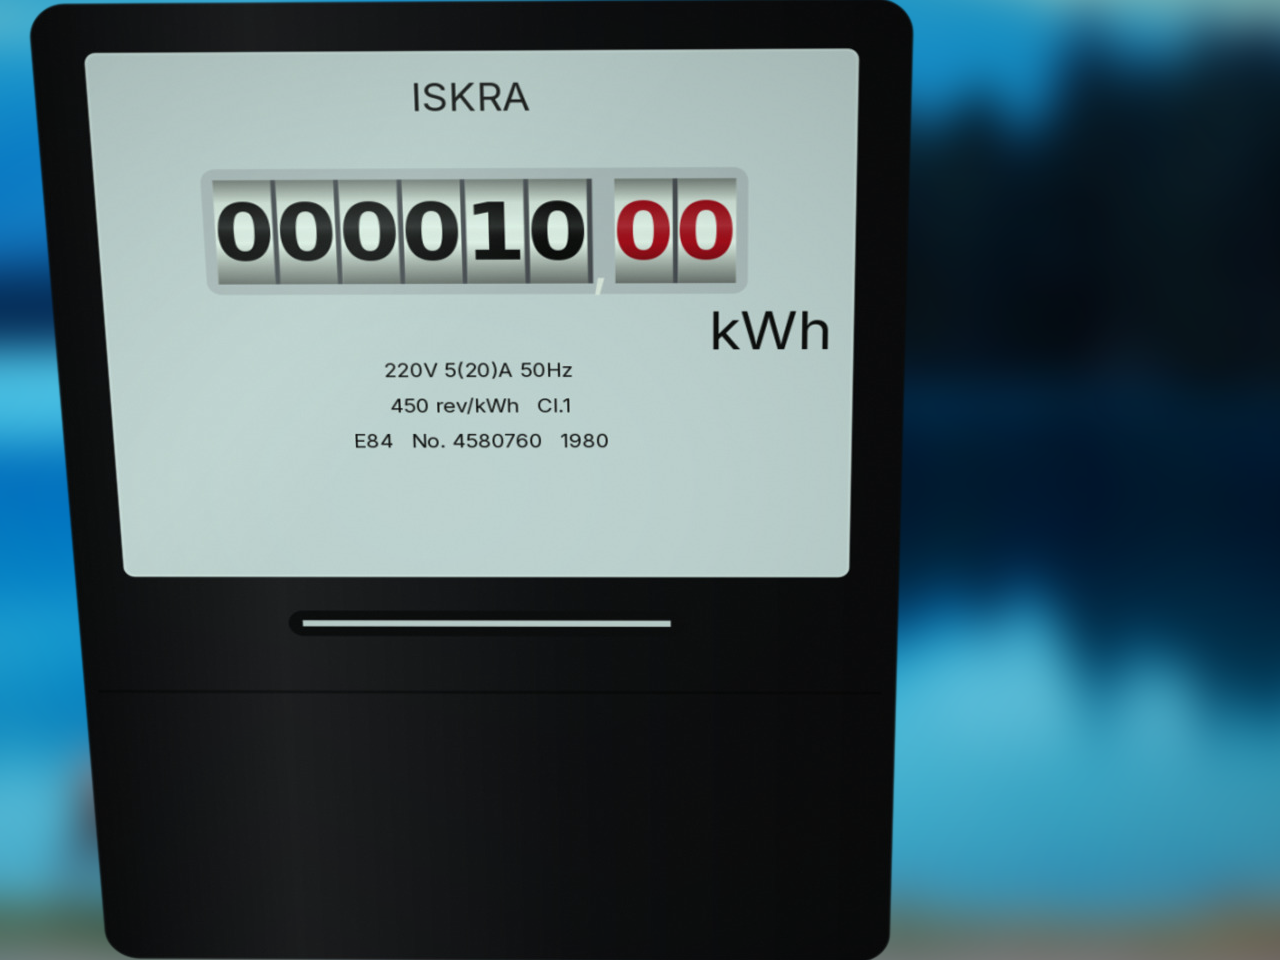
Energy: 10.00 kWh
